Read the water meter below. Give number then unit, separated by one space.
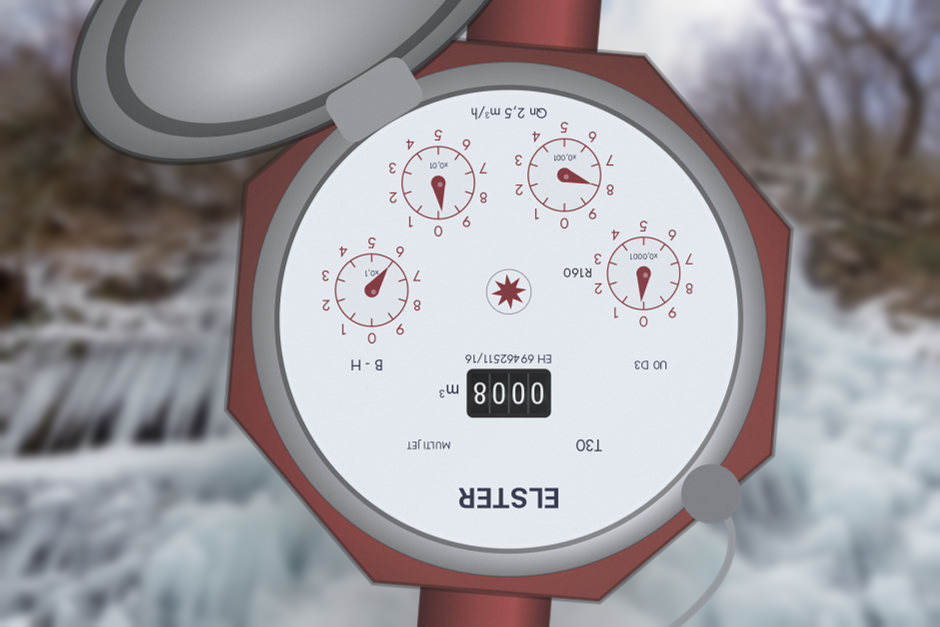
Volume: 8.5980 m³
